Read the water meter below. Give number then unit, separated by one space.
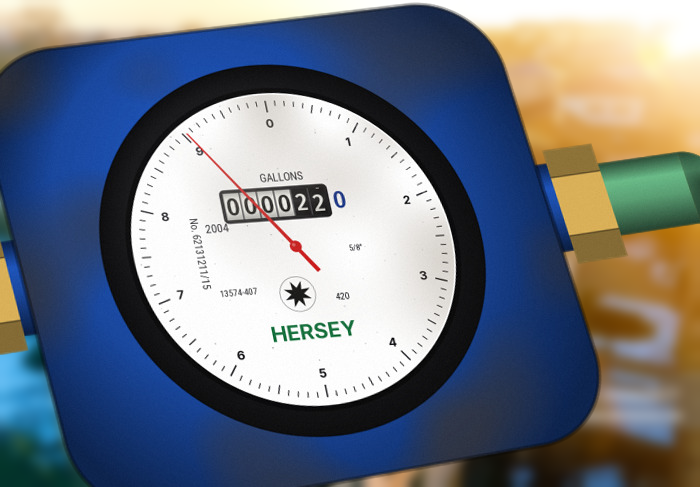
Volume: 219.0 gal
